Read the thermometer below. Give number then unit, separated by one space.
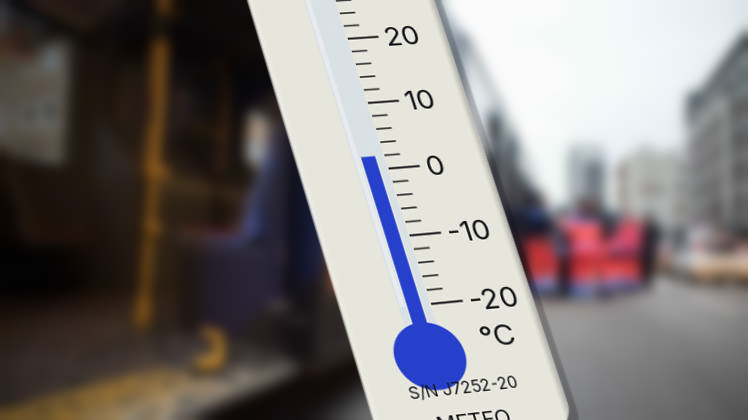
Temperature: 2 °C
